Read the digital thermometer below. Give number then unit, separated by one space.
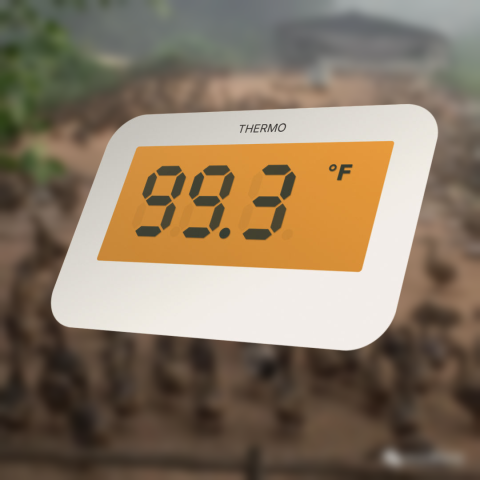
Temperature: 99.3 °F
